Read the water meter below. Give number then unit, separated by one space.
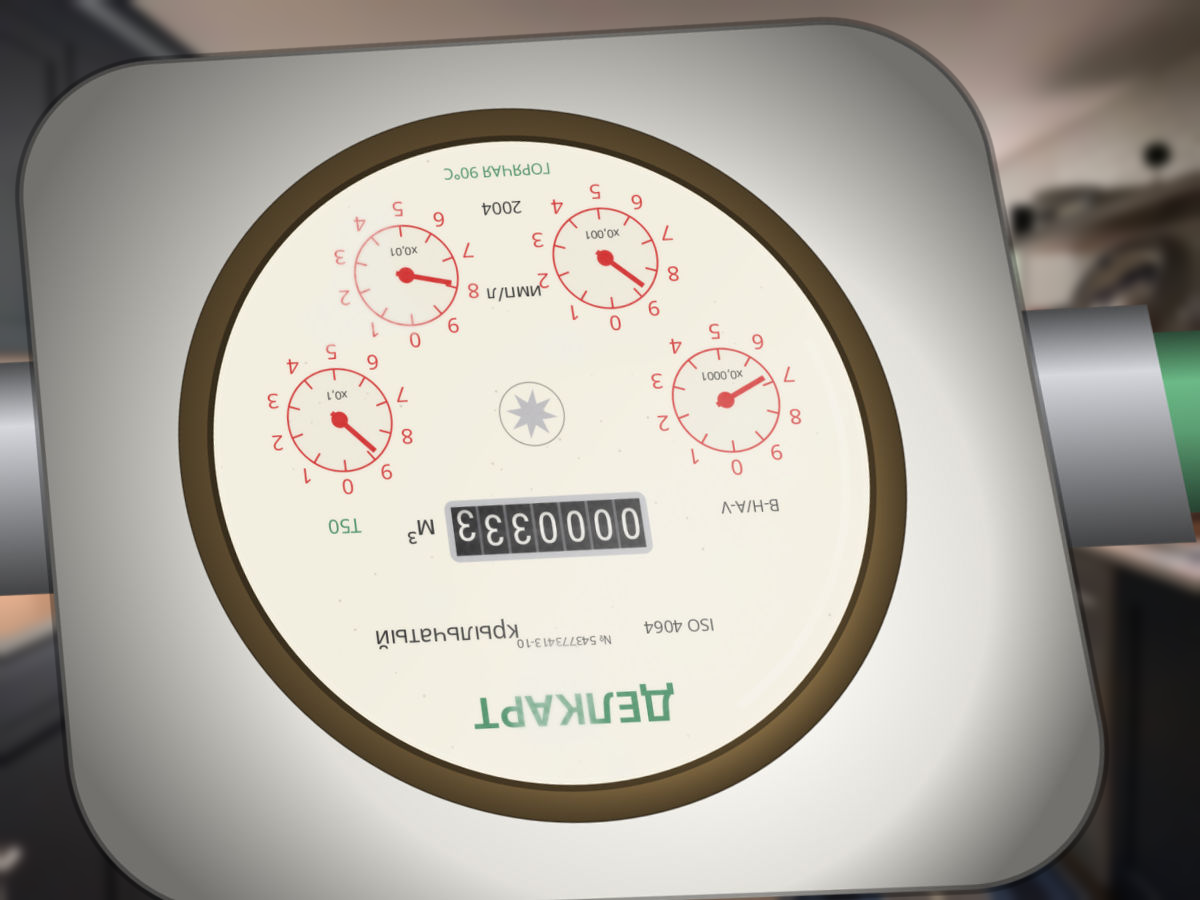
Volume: 332.8786 m³
